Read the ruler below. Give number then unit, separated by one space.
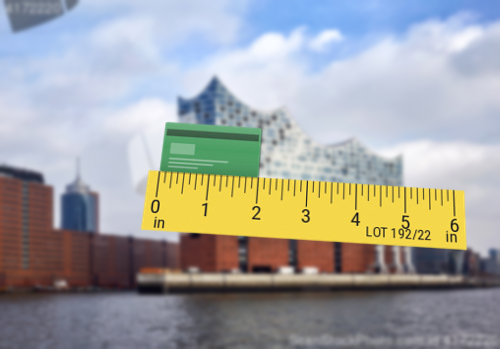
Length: 2 in
